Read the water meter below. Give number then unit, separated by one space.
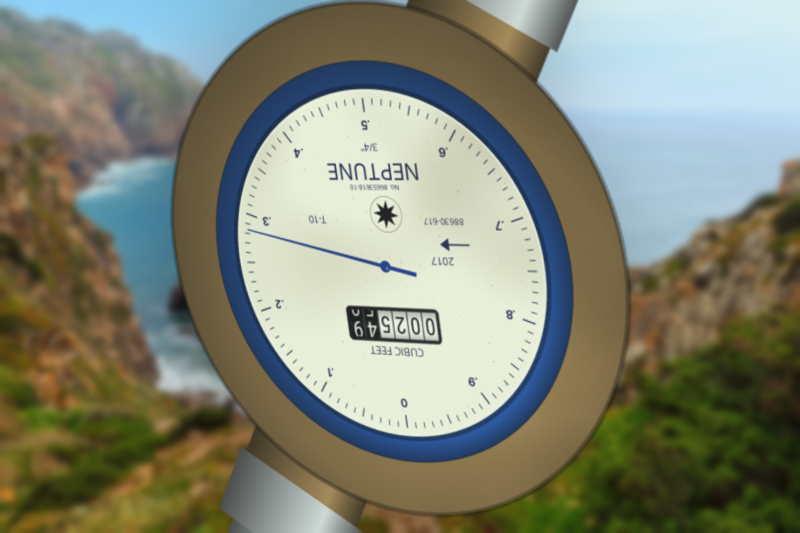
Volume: 2549.28 ft³
